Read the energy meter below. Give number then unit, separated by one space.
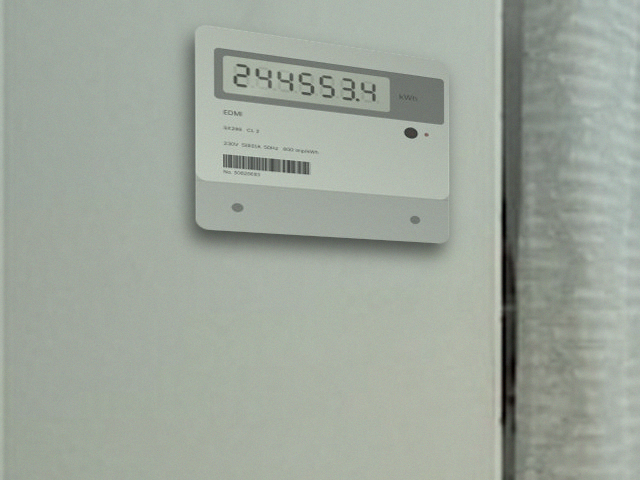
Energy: 244553.4 kWh
